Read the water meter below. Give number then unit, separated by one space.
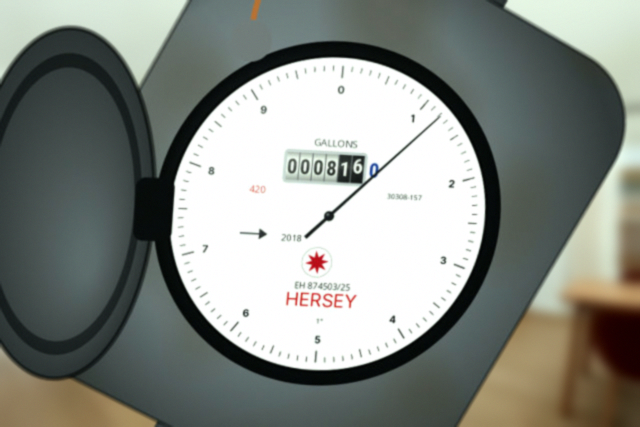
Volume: 8161.2 gal
